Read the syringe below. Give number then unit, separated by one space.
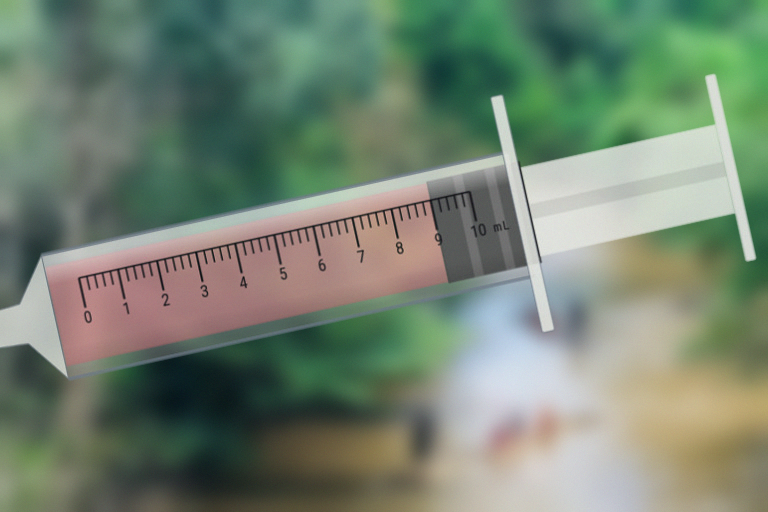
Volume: 9 mL
